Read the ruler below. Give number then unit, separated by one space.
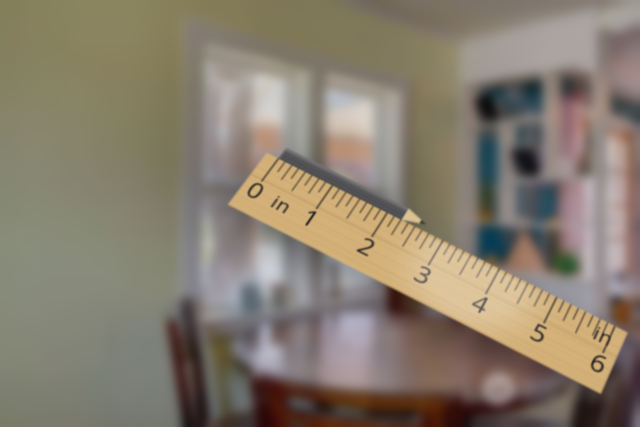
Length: 2.625 in
